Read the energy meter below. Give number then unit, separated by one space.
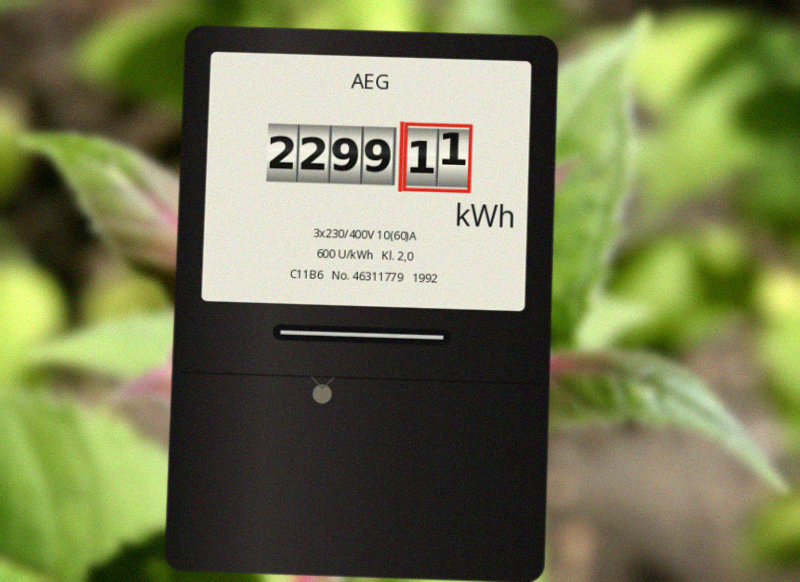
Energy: 2299.11 kWh
